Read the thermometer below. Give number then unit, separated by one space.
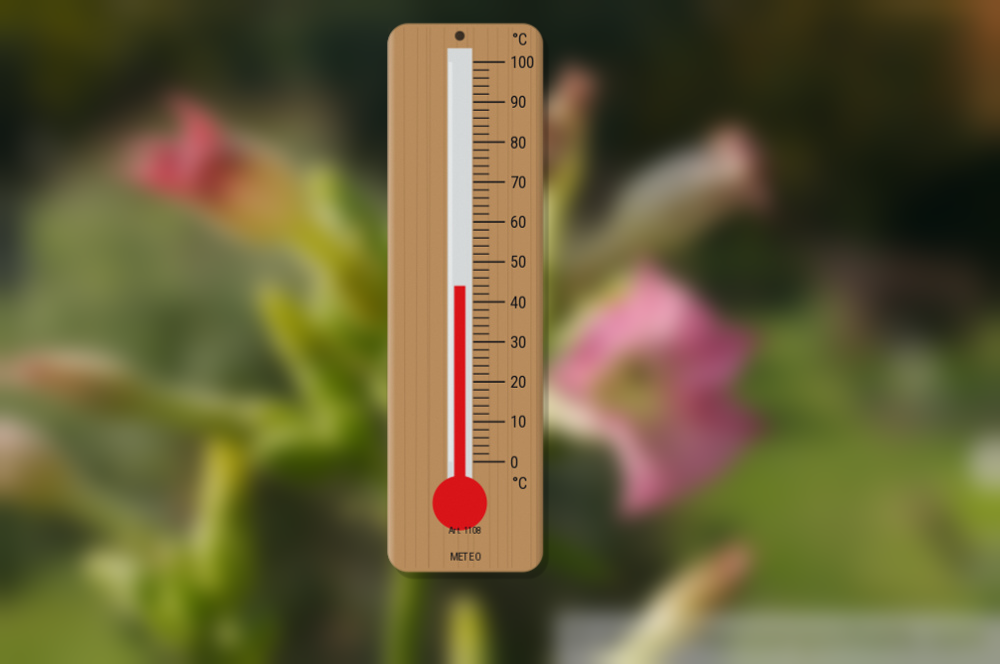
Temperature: 44 °C
